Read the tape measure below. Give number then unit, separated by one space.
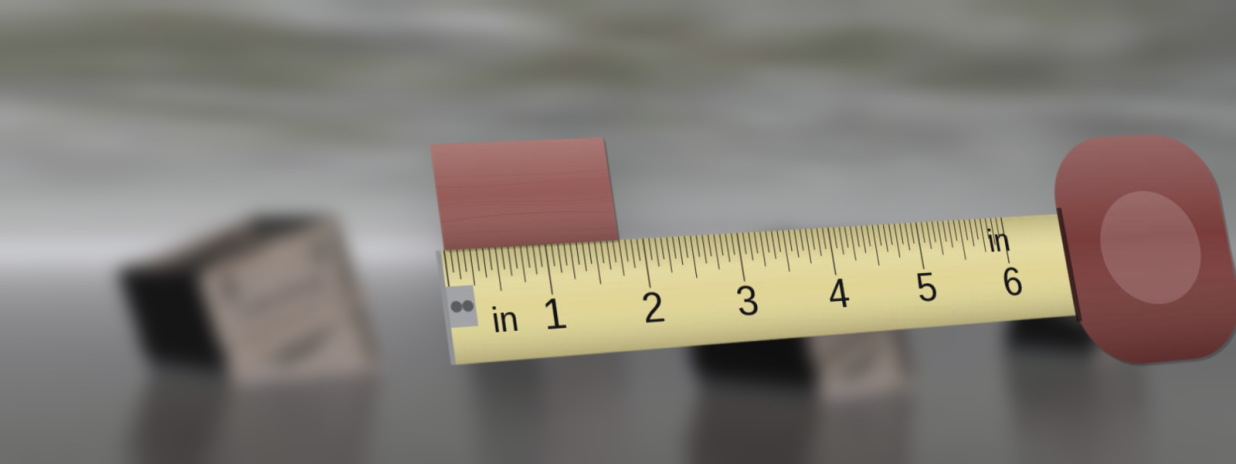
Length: 1.75 in
